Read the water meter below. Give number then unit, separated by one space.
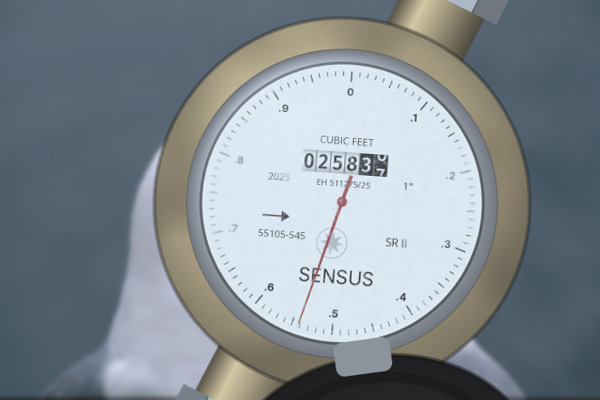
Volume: 25836.54 ft³
